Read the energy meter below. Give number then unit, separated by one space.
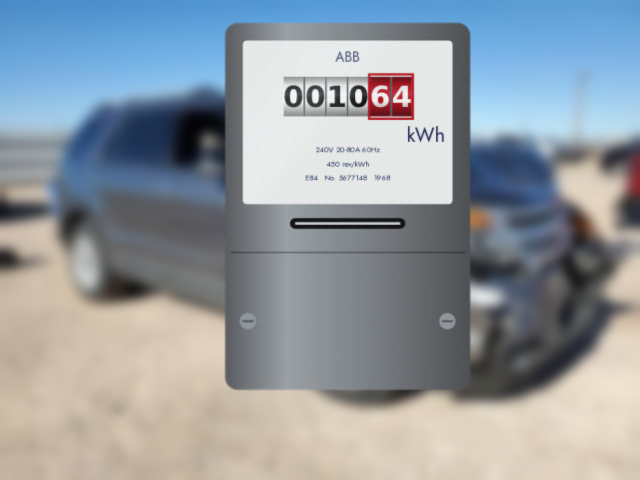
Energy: 10.64 kWh
